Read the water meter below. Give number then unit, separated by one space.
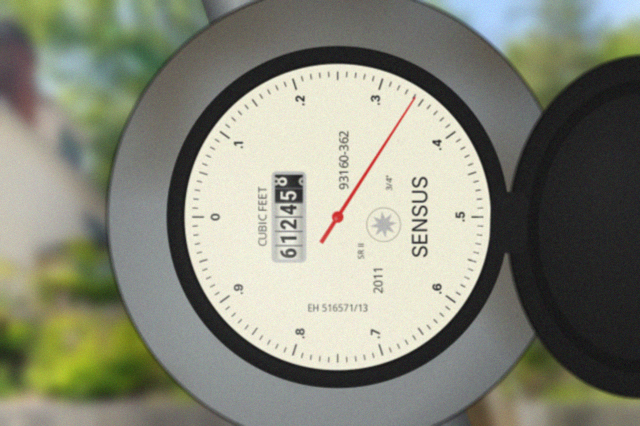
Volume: 612458.34 ft³
